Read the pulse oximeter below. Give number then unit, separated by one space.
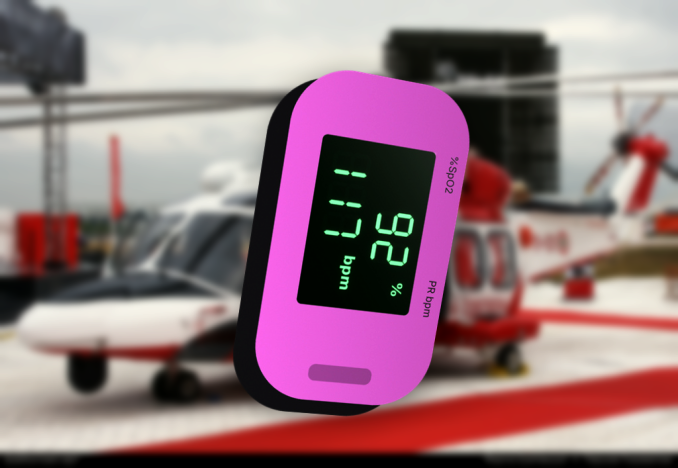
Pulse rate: 117 bpm
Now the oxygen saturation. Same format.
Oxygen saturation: 92 %
